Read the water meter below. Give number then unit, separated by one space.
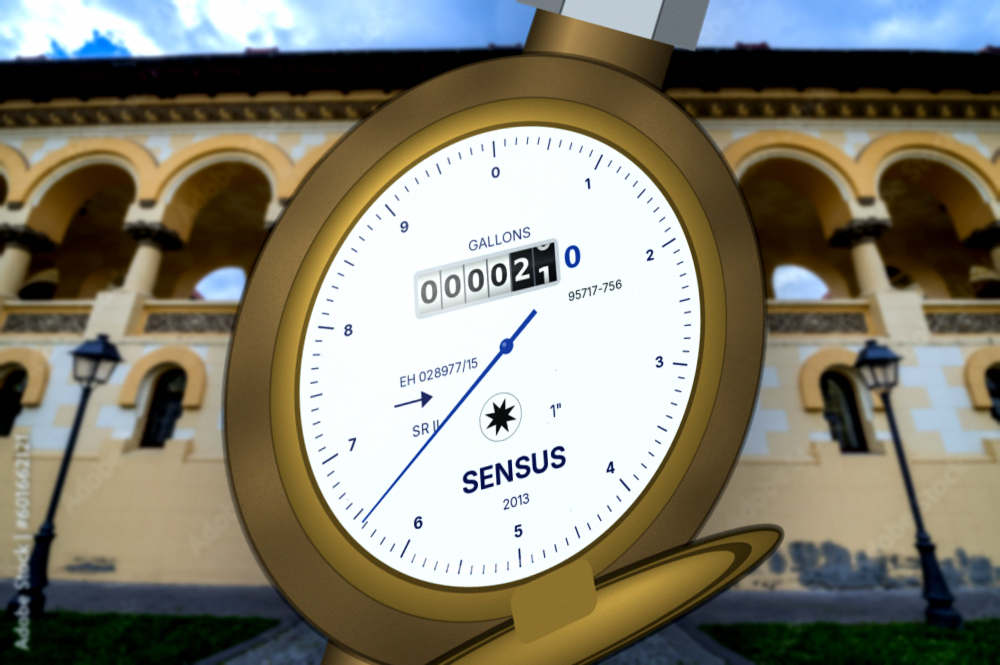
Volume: 206.4 gal
